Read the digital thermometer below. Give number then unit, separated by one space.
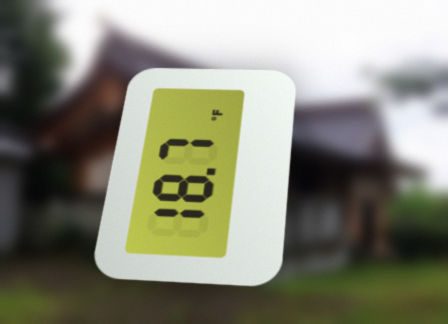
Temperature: 18.7 °F
